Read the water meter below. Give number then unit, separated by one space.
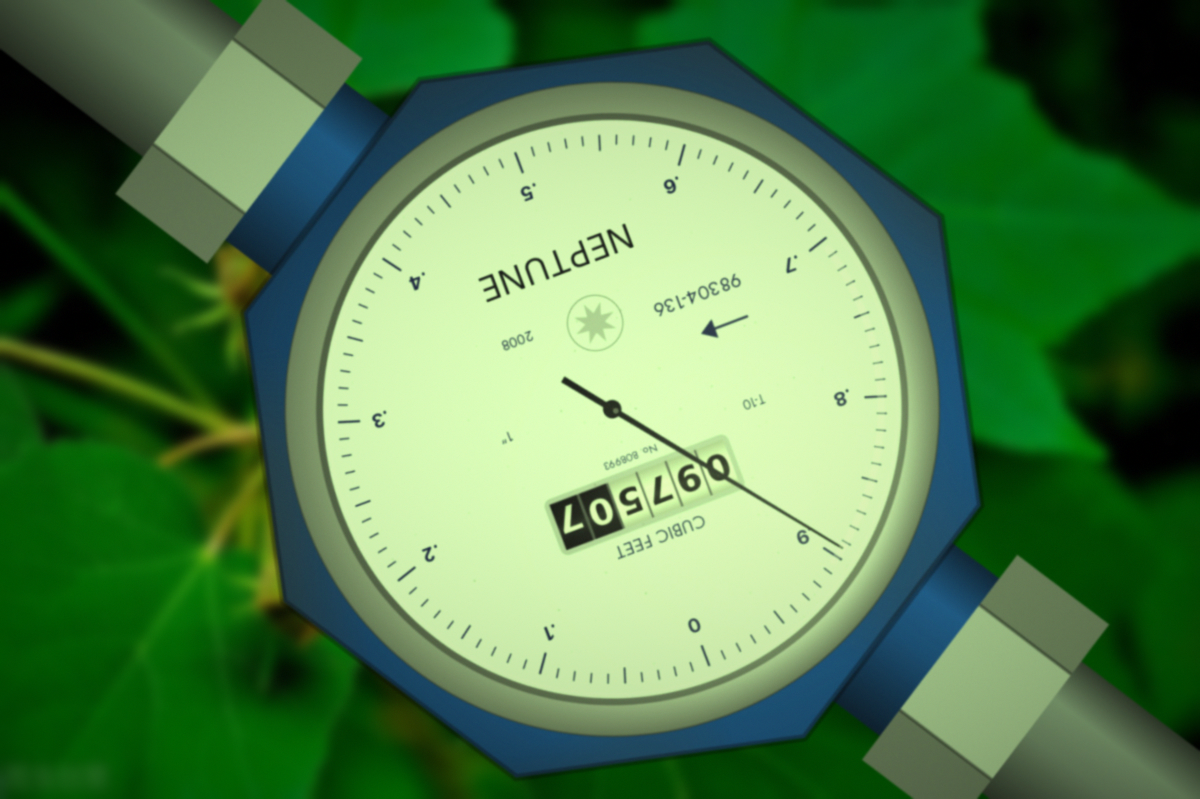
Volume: 97506.89 ft³
